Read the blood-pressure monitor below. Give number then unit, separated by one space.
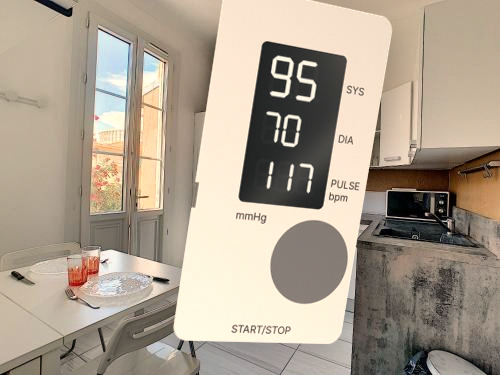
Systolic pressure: 95 mmHg
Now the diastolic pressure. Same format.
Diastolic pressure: 70 mmHg
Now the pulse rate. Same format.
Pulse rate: 117 bpm
